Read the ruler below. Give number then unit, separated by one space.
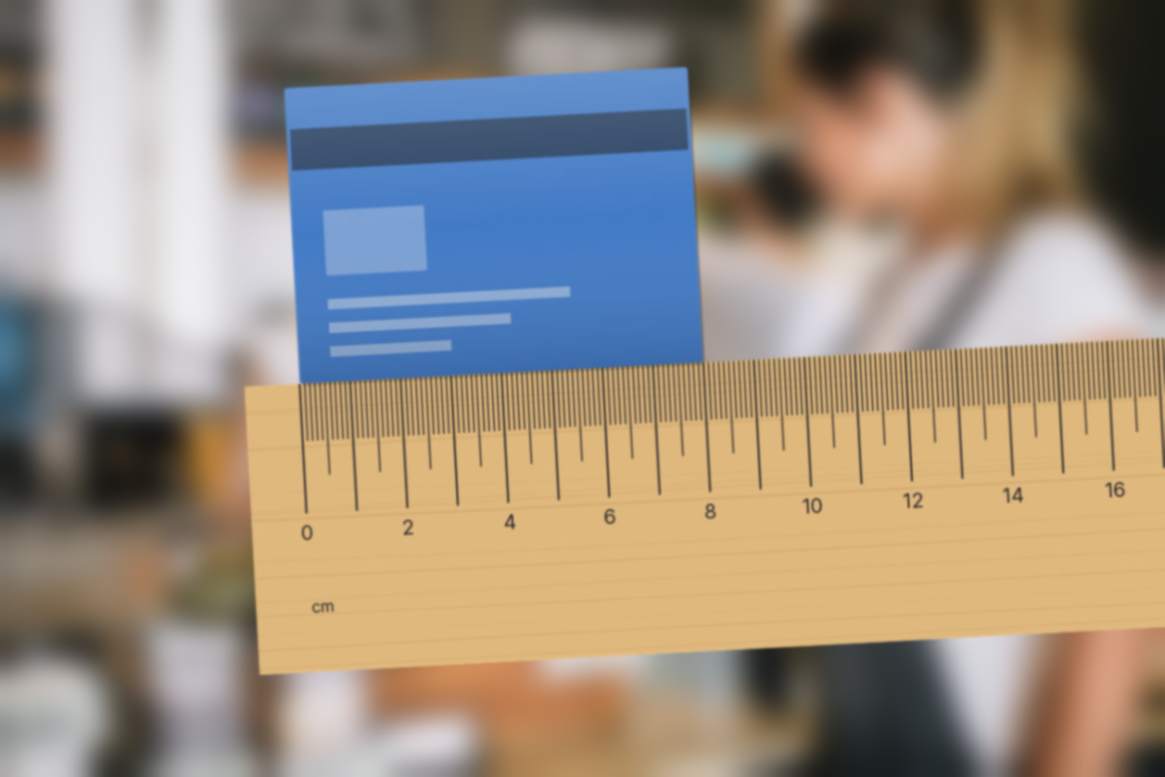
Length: 8 cm
